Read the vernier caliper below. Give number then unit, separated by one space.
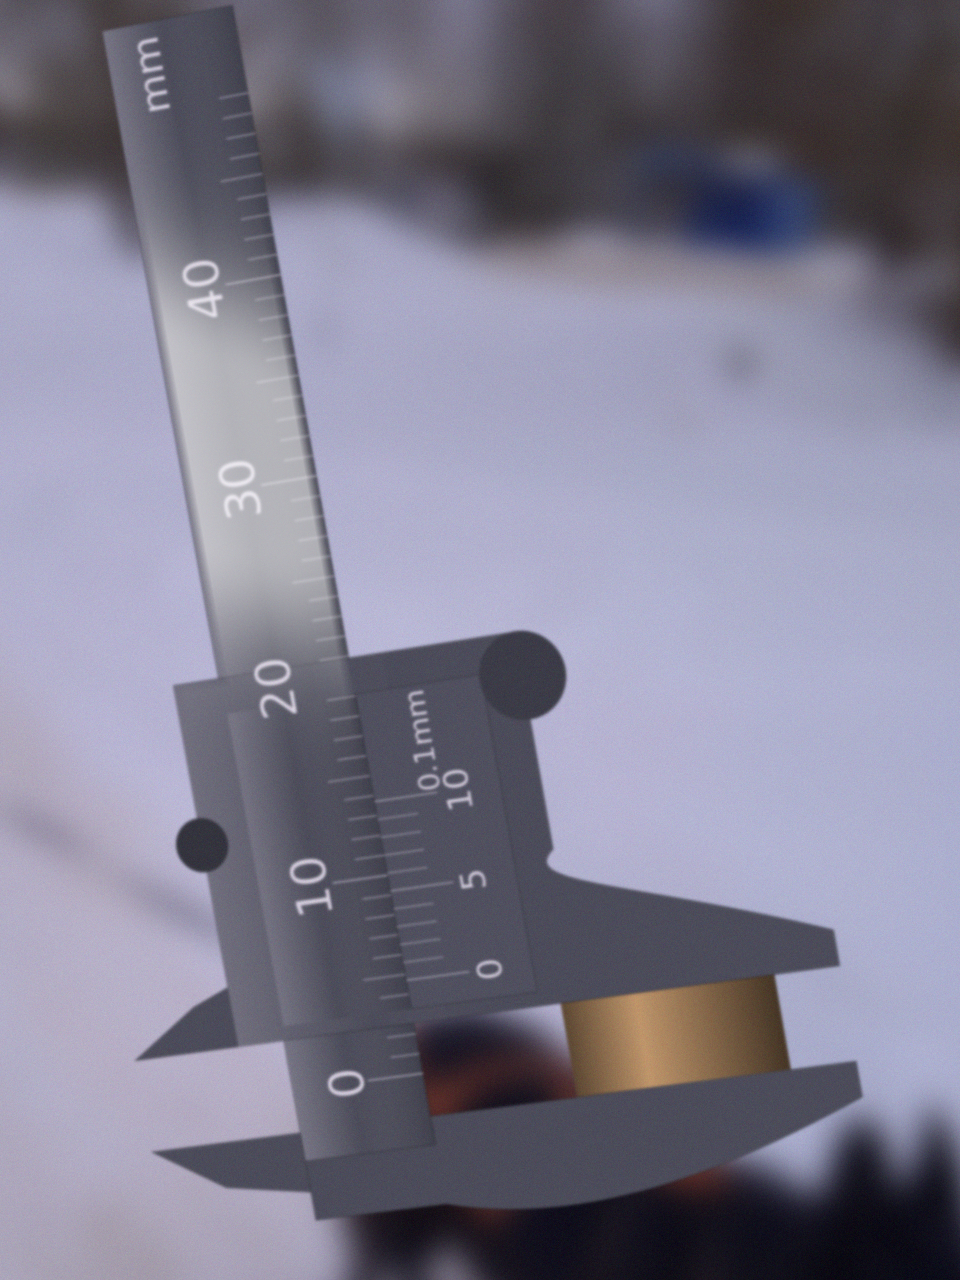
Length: 4.7 mm
